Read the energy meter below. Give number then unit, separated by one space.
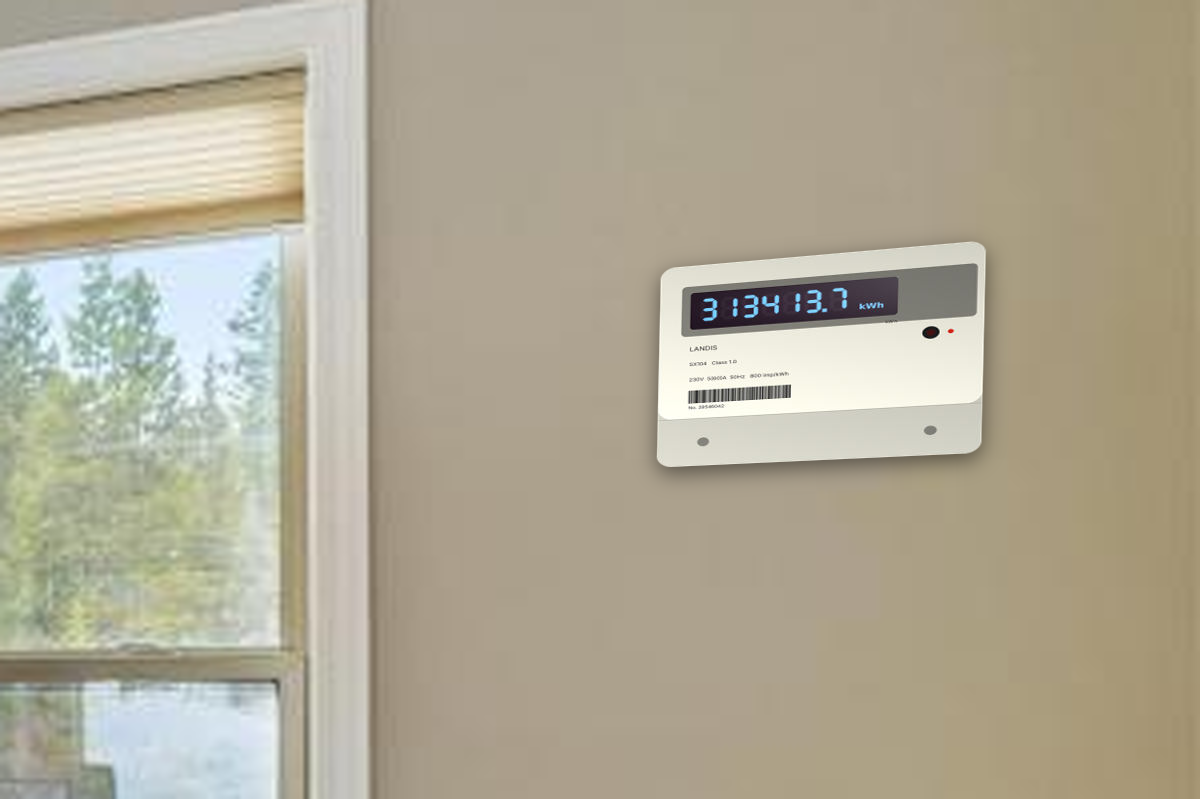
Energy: 313413.7 kWh
